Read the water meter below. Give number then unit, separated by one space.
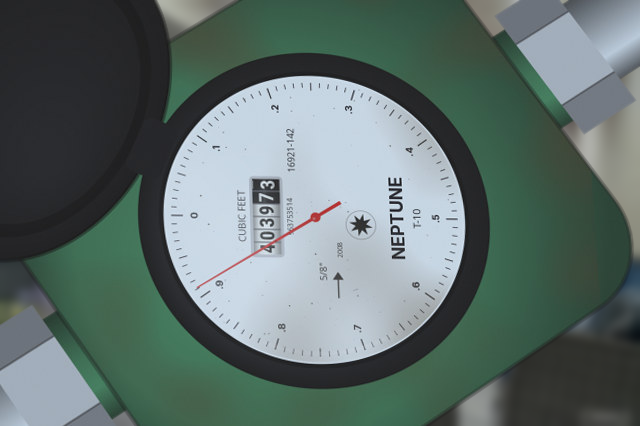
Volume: 403972.91 ft³
